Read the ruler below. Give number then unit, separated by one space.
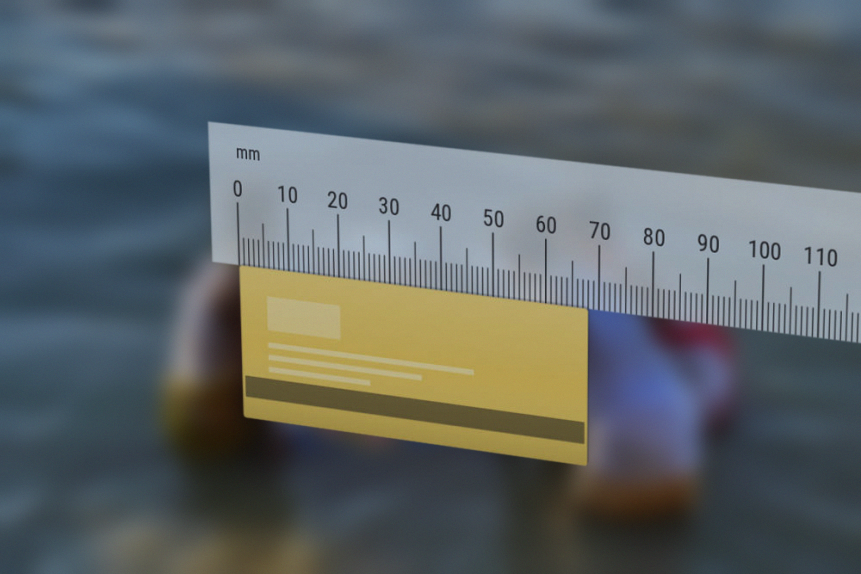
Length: 68 mm
